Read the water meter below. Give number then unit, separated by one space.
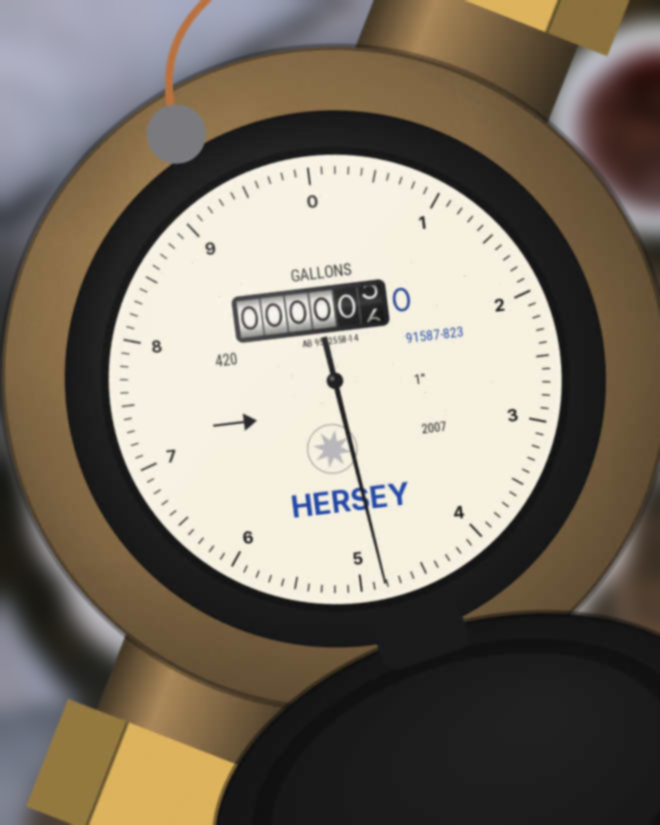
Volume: 54.8 gal
